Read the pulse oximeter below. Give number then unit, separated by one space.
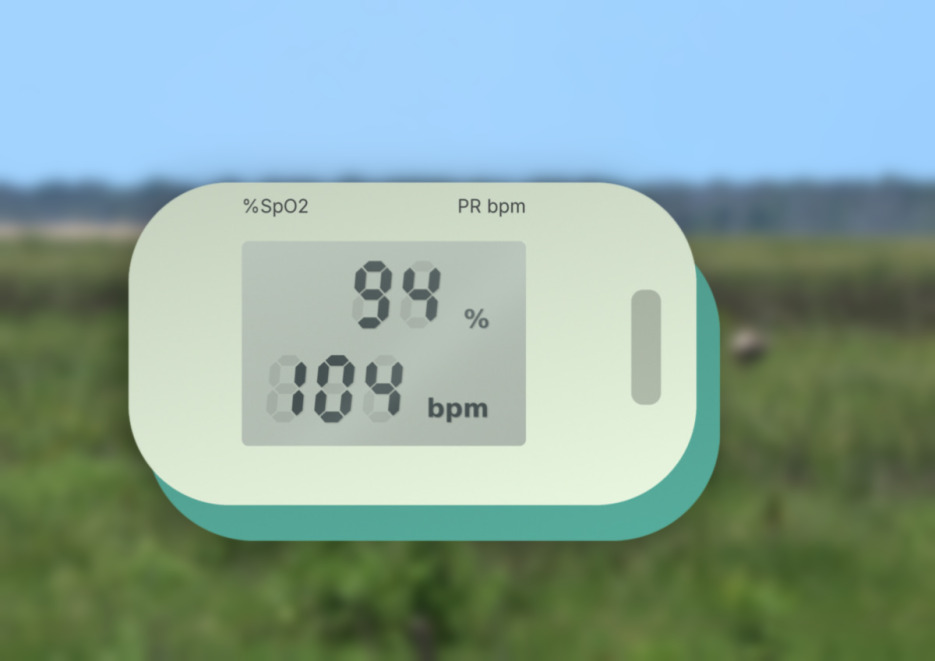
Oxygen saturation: 94 %
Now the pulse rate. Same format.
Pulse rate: 104 bpm
